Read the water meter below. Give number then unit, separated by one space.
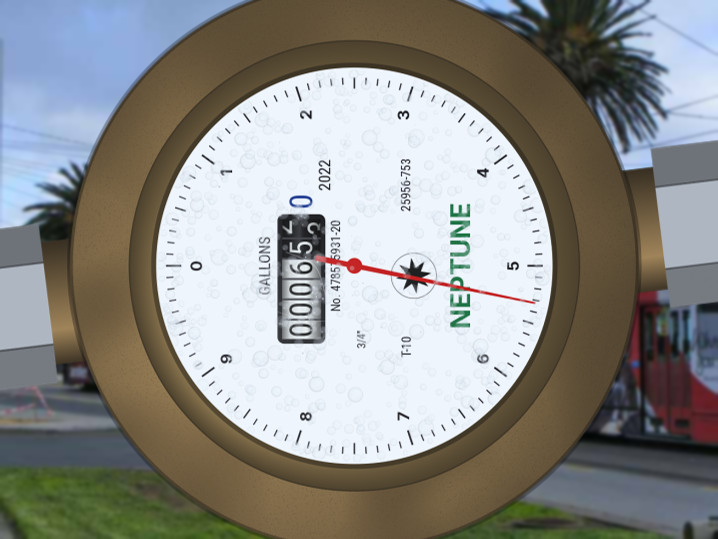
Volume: 6525.3 gal
